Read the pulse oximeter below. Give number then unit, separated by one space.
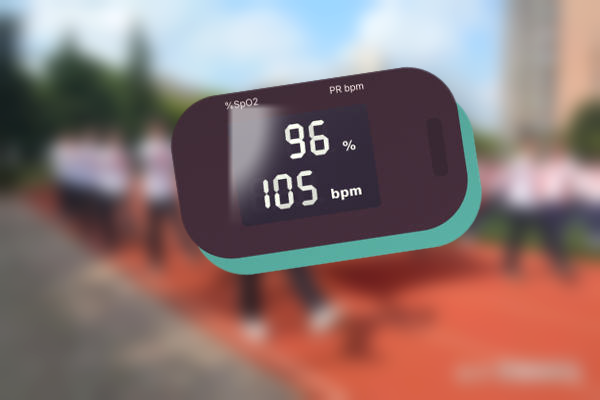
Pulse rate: 105 bpm
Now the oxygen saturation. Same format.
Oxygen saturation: 96 %
